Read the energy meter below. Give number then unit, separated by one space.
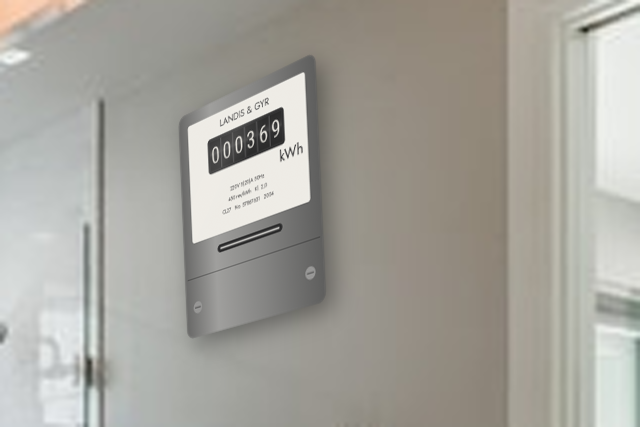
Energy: 369 kWh
